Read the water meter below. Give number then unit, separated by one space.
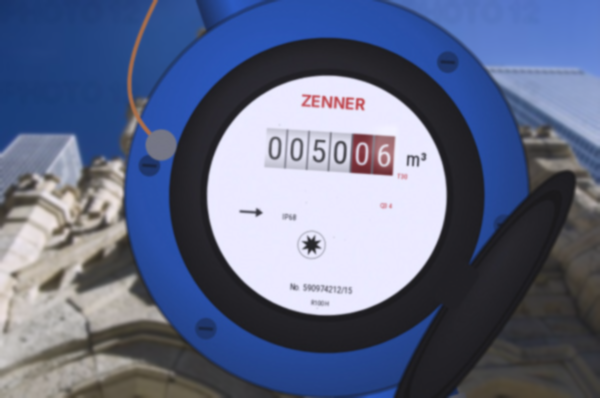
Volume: 50.06 m³
